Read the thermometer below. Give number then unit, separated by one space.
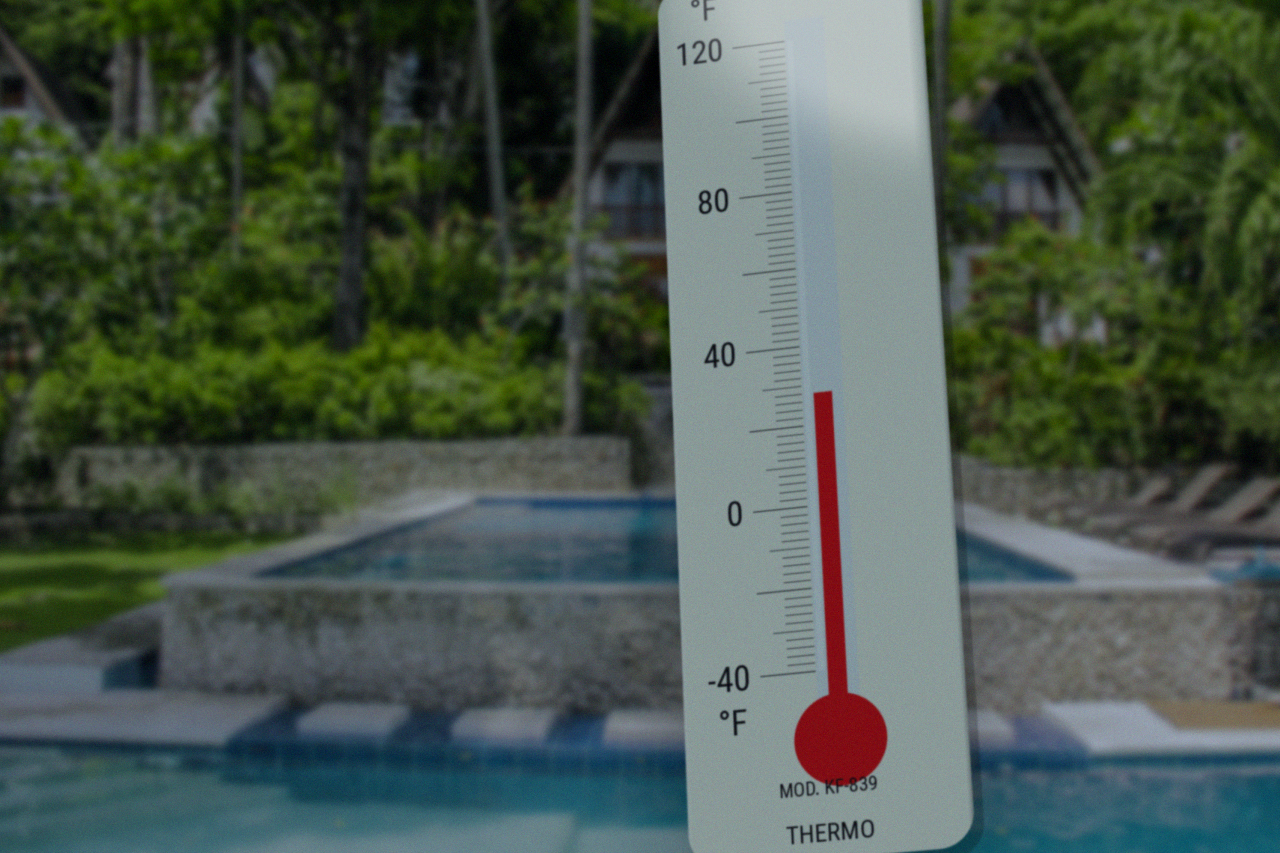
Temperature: 28 °F
